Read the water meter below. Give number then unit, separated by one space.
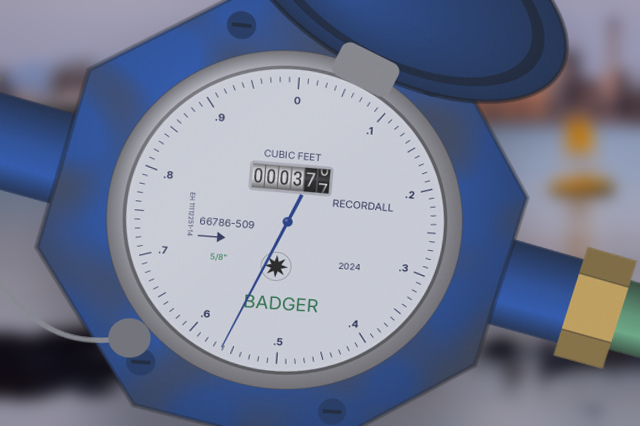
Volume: 376.56 ft³
